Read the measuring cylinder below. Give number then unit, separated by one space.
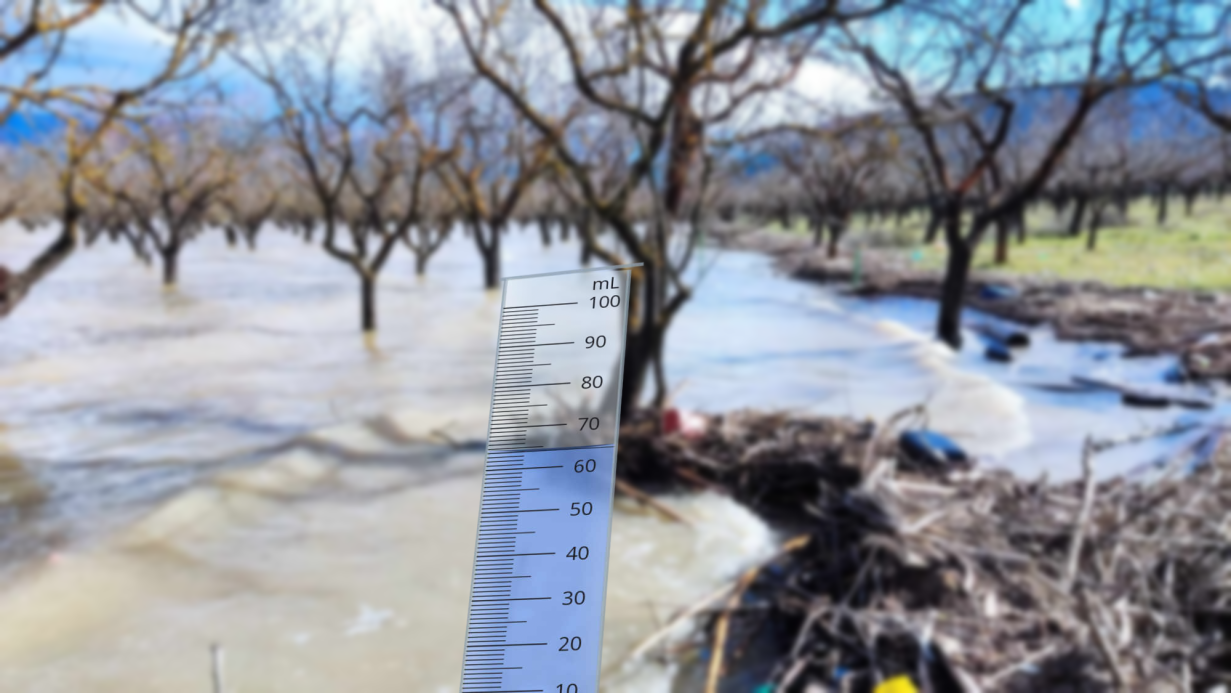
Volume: 64 mL
